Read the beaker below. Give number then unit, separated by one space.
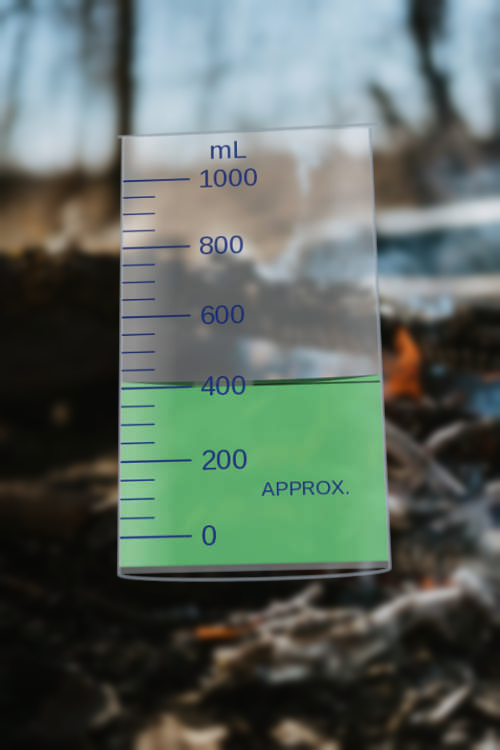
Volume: 400 mL
